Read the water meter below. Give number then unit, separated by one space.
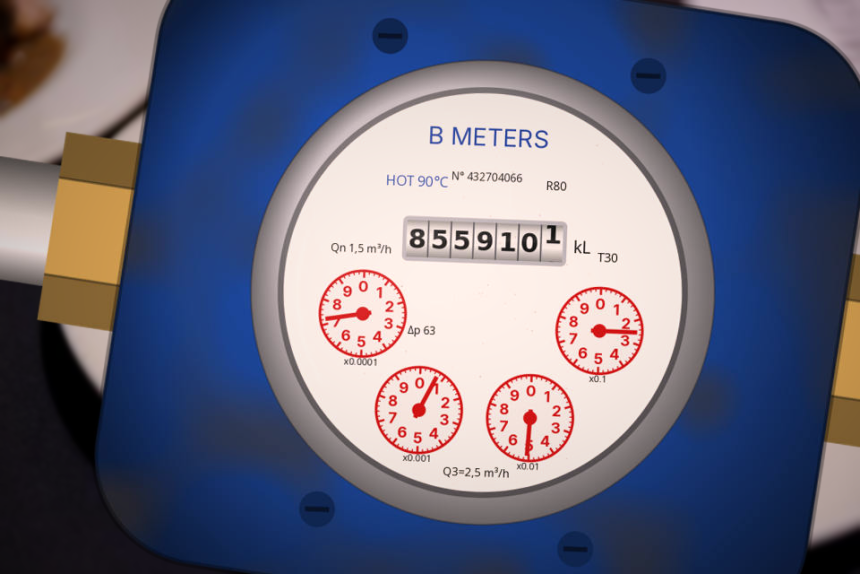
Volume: 8559101.2507 kL
